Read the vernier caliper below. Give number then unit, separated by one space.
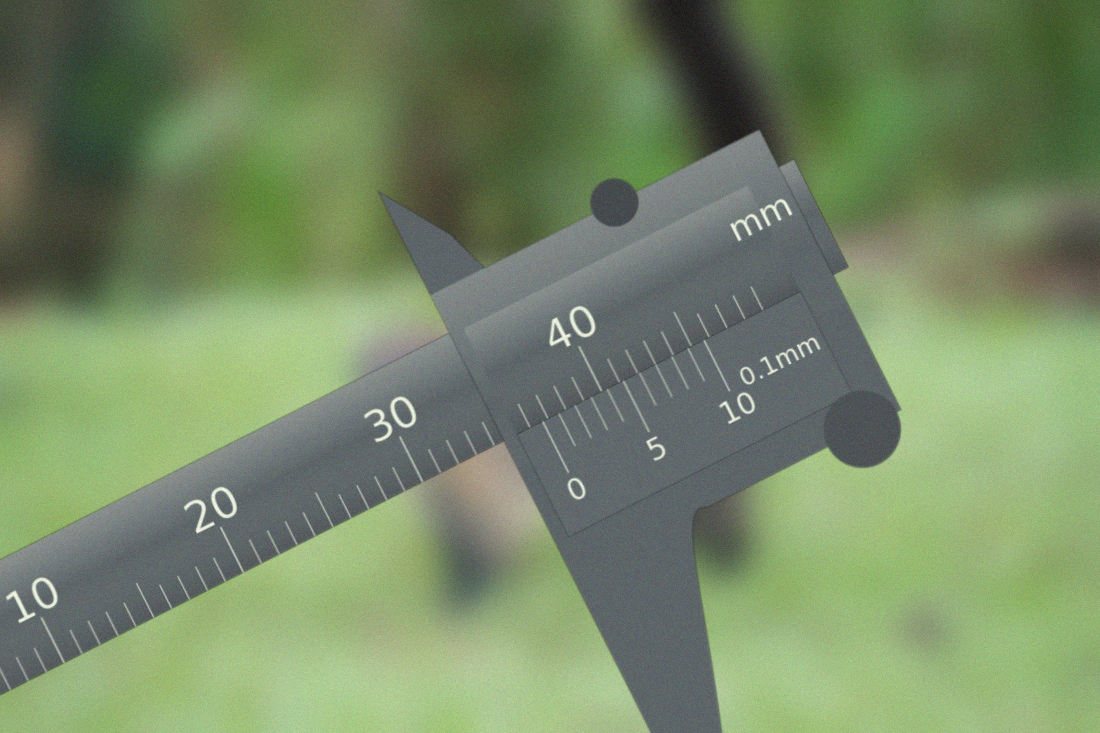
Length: 36.7 mm
